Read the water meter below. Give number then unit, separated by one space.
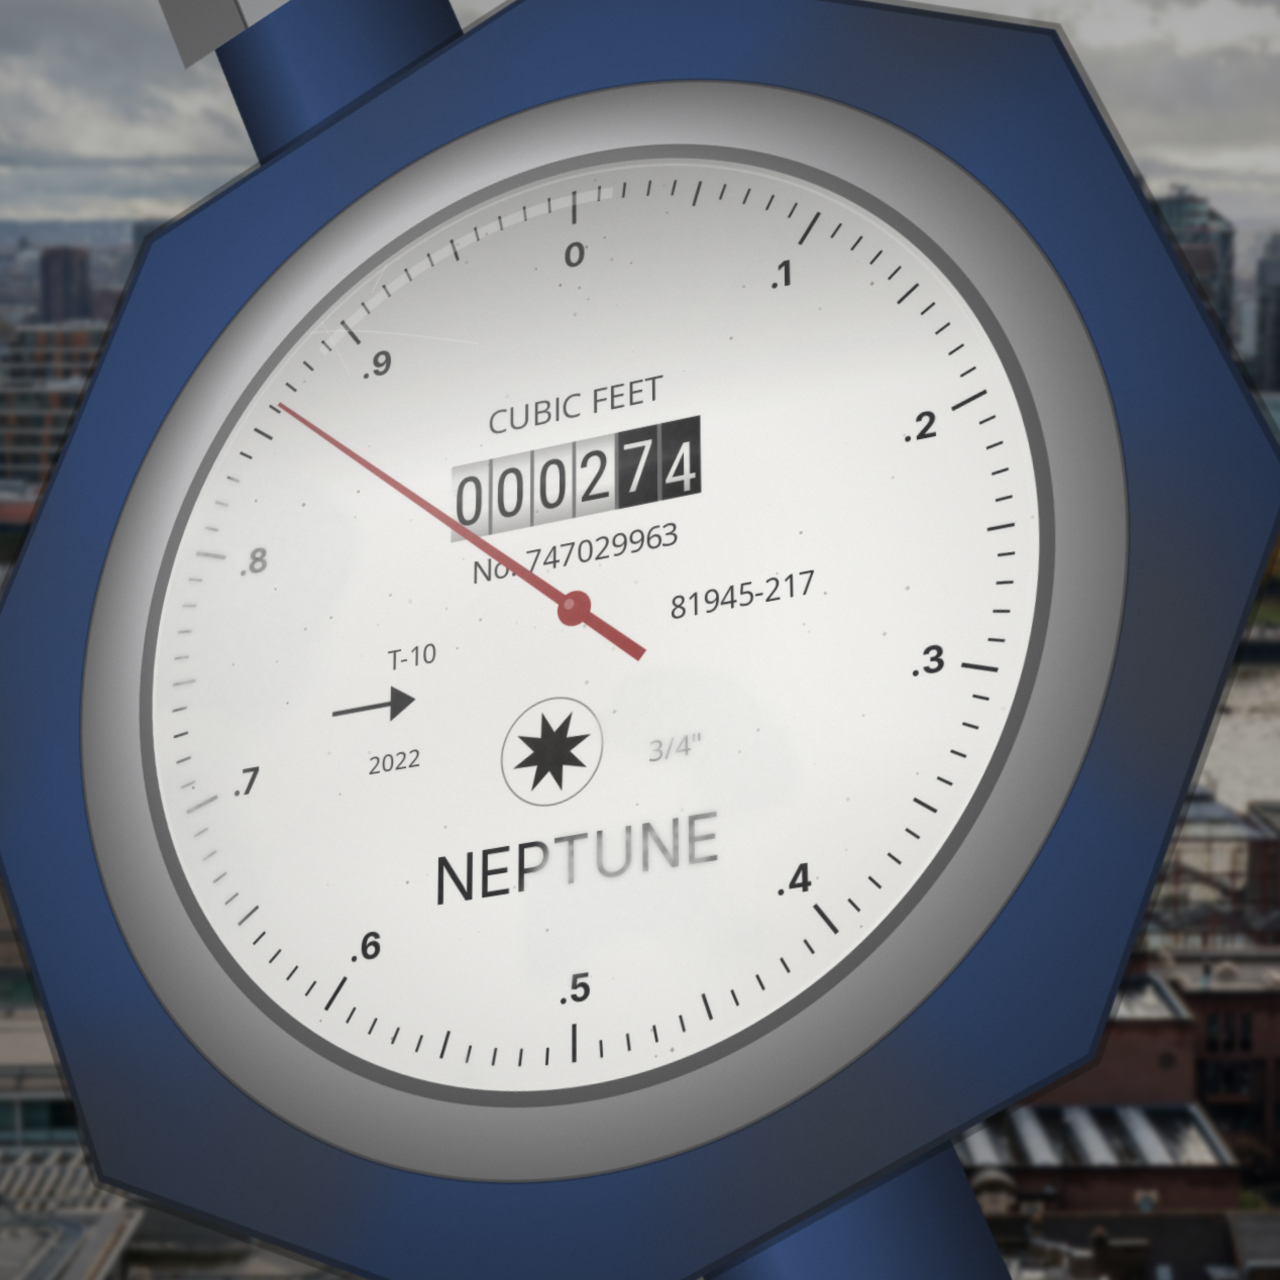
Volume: 273.86 ft³
